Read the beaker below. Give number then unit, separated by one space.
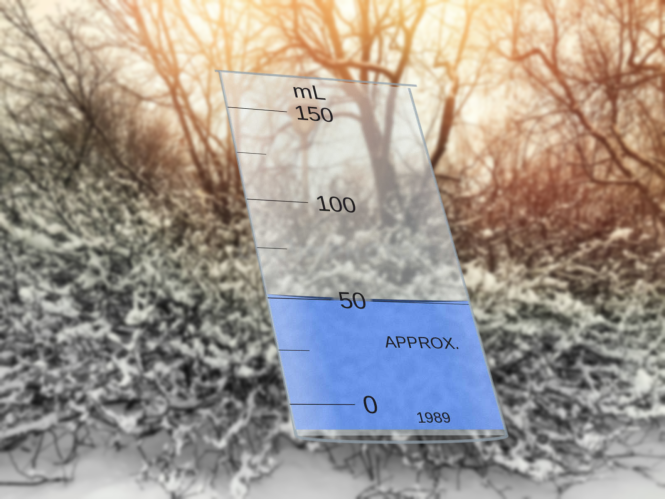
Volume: 50 mL
